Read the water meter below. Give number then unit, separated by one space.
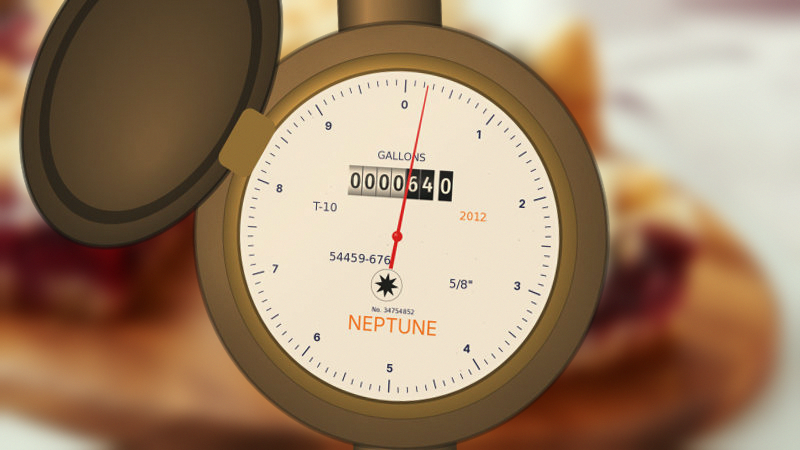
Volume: 640.2 gal
